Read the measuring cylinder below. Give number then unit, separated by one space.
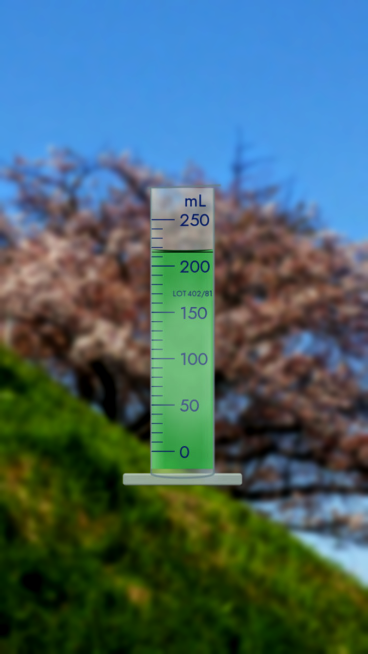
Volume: 215 mL
